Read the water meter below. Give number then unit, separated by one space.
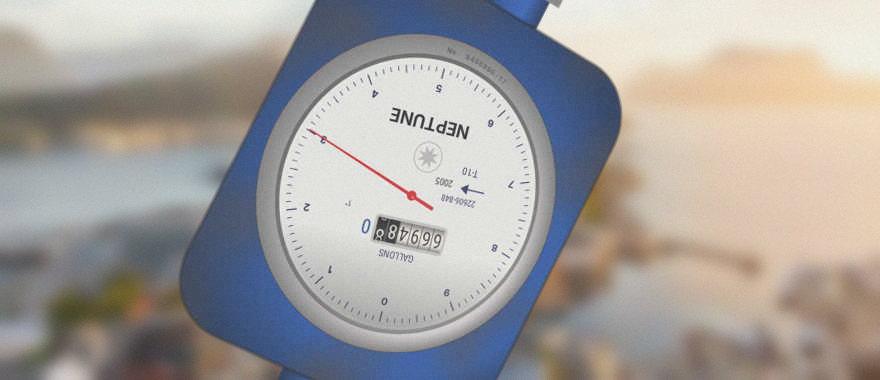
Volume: 6694883.0 gal
